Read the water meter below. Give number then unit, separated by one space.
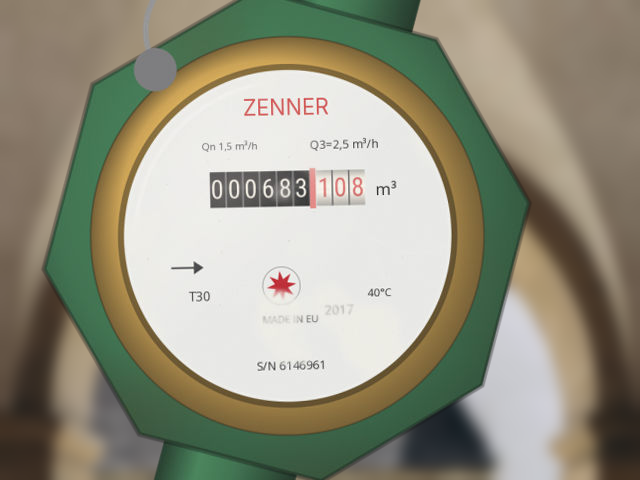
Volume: 683.108 m³
